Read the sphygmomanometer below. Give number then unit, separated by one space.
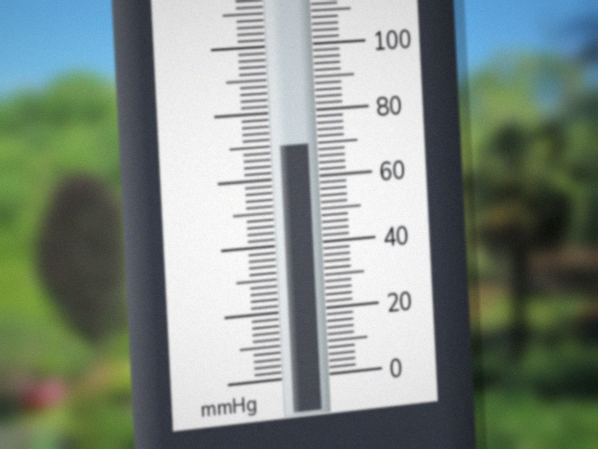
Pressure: 70 mmHg
